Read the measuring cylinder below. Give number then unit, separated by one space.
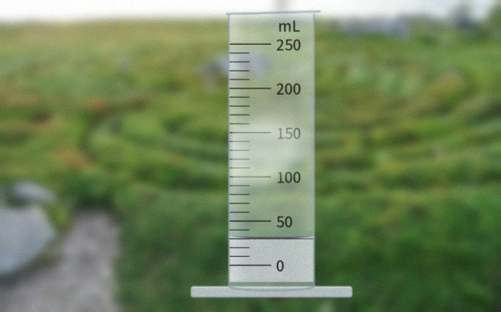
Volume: 30 mL
